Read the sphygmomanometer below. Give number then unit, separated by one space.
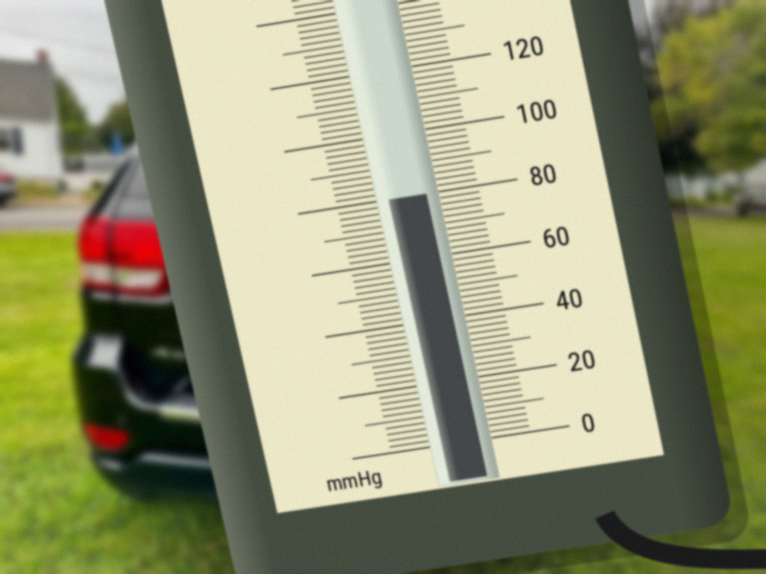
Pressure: 80 mmHg
